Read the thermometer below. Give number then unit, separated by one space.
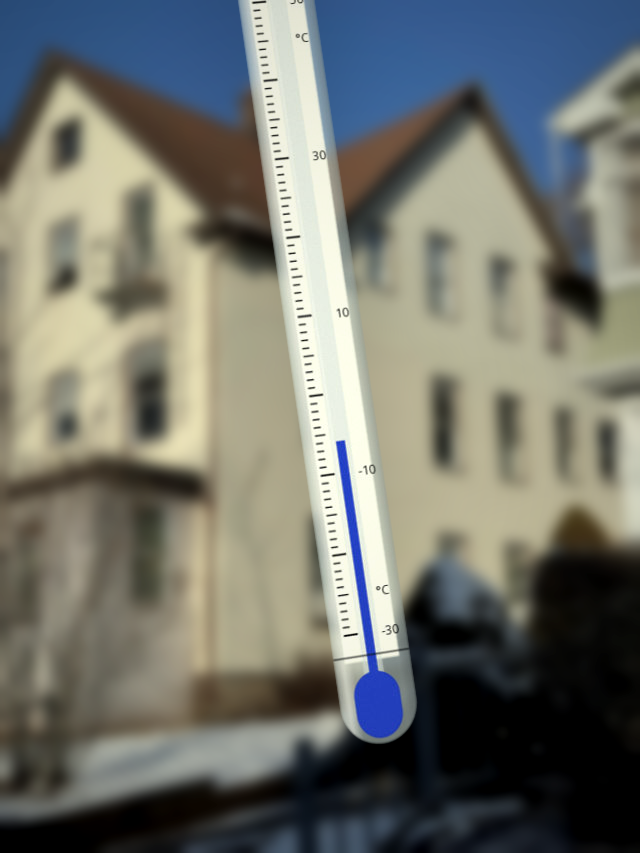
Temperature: -6 °C
